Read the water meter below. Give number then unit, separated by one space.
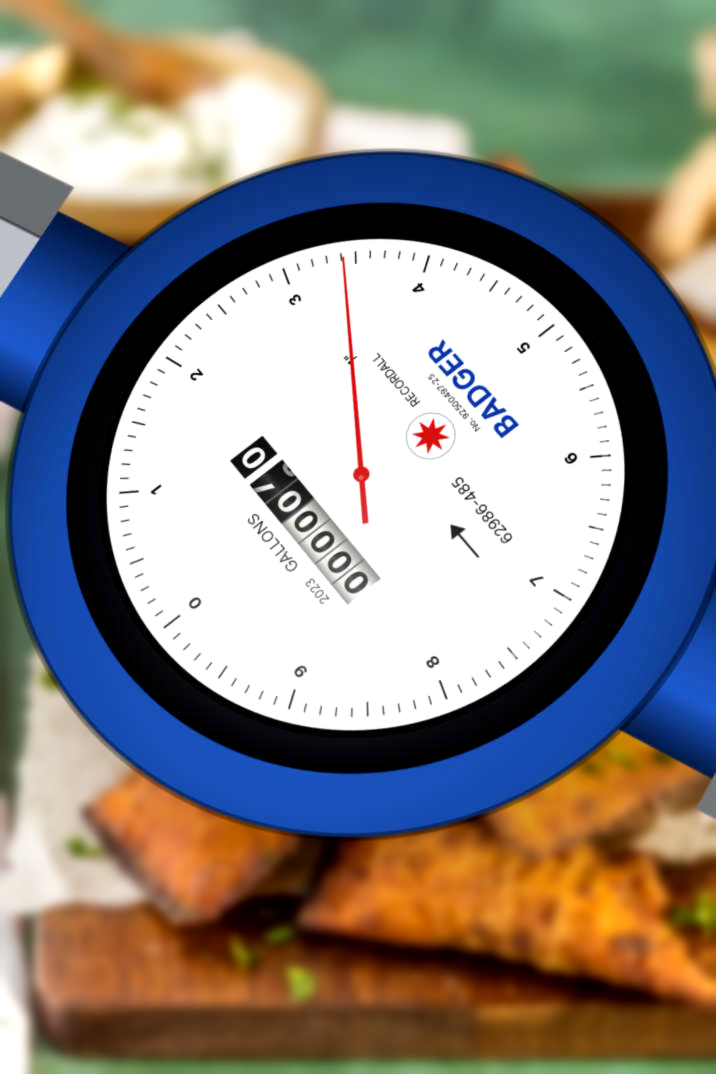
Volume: 73.4 gal
